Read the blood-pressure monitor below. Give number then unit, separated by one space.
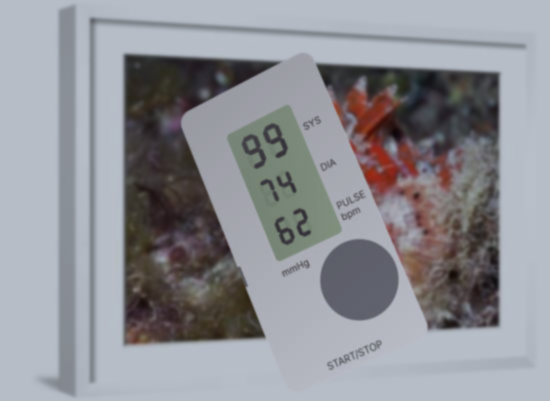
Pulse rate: 62 bpm
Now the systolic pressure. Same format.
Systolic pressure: 99 mmHg
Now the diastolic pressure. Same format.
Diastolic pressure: 74 mmHg
